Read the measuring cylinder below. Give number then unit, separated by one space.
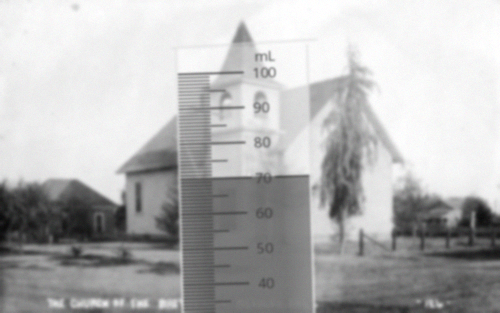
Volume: 70 mL
